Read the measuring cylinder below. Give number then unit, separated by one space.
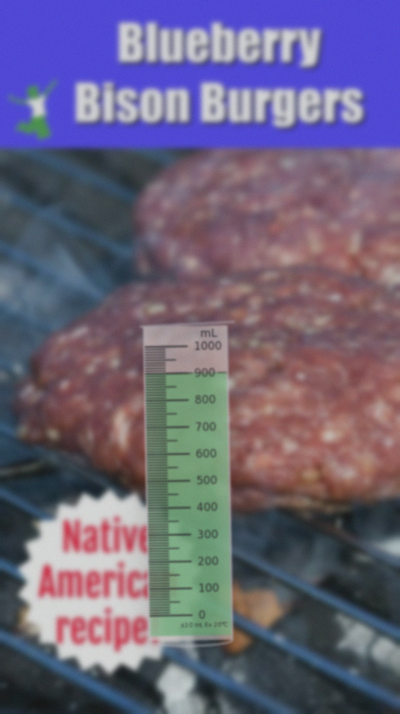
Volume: 900 mL
